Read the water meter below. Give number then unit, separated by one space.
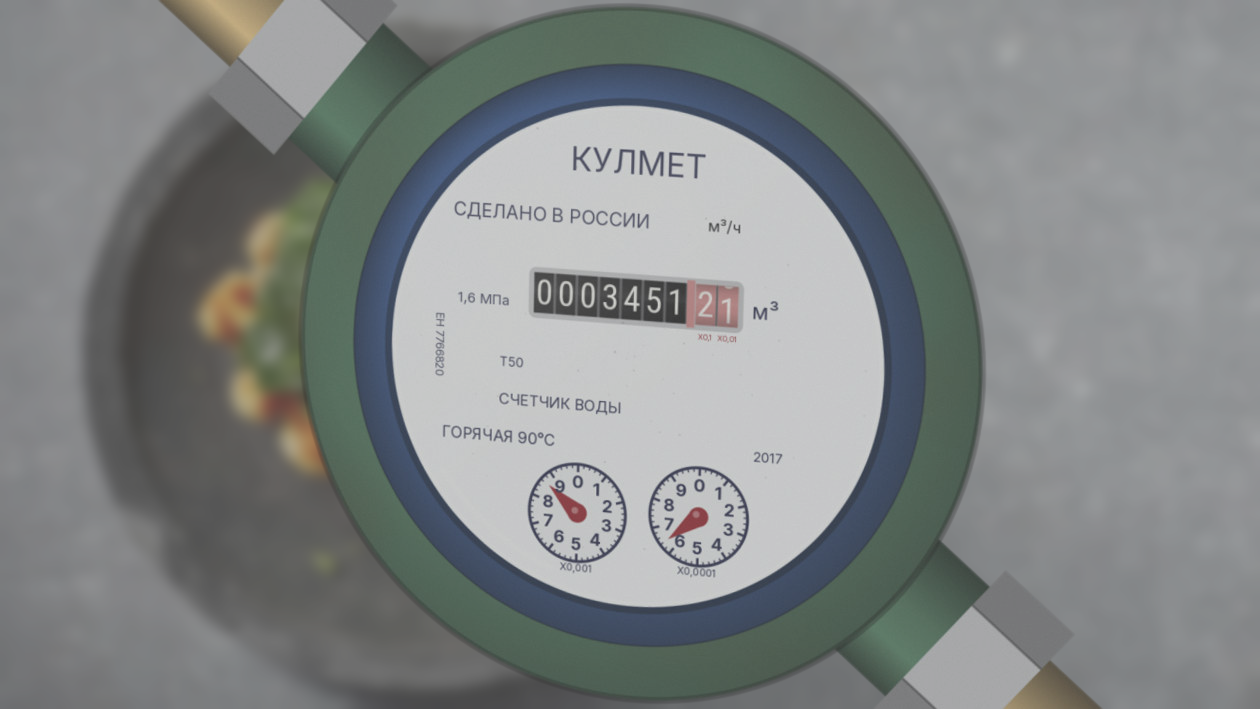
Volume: 3451.2086 m³
